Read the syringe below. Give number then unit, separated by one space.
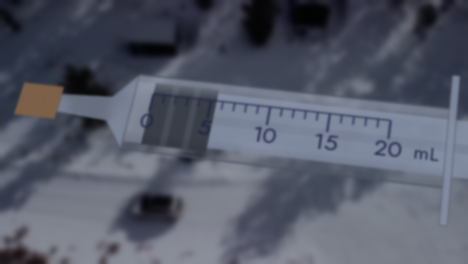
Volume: 0 mL
